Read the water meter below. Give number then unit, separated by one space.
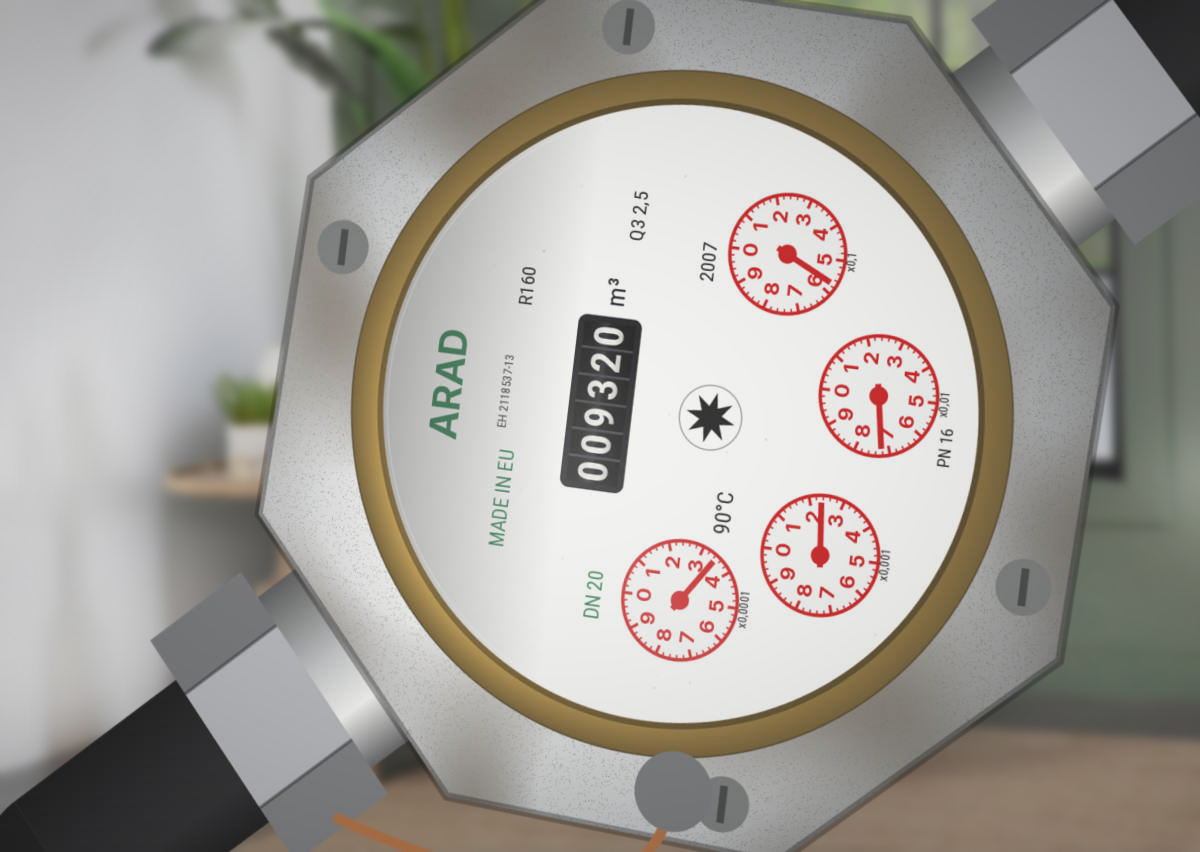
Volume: 9320.5723 m³
